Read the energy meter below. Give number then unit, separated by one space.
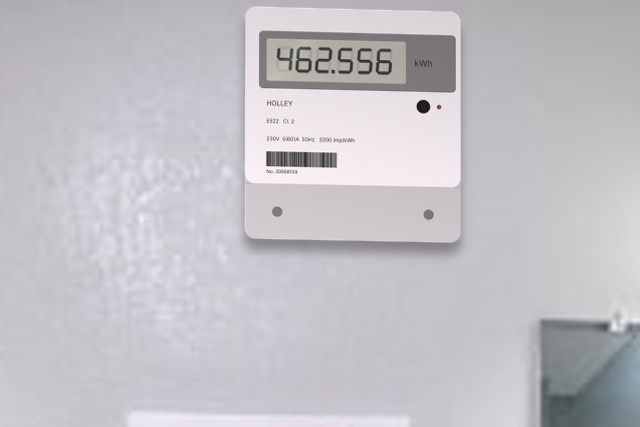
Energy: 462.556 kWh
